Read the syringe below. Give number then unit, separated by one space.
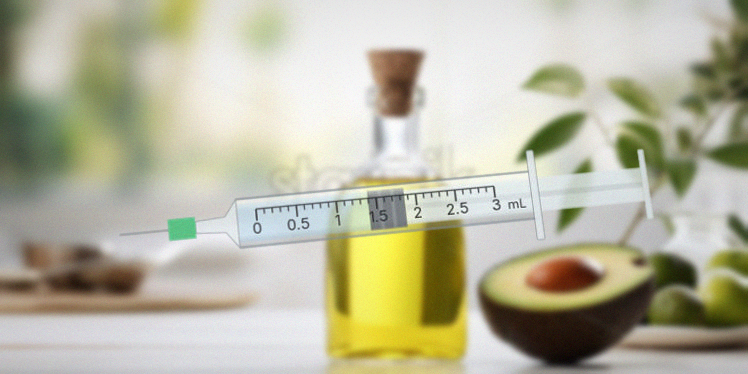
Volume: 1.4 mL
